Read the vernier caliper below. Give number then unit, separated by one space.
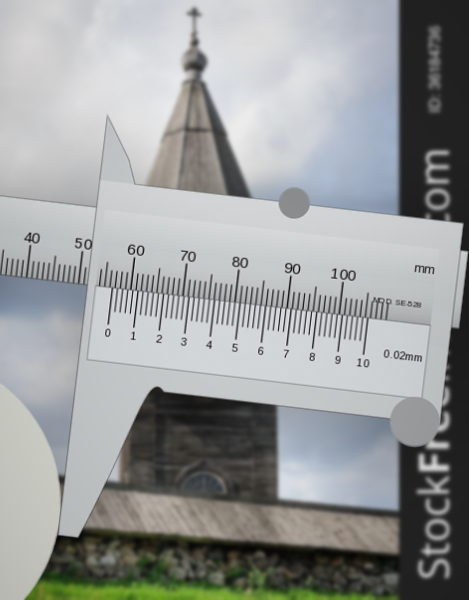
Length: 56.5 mm
